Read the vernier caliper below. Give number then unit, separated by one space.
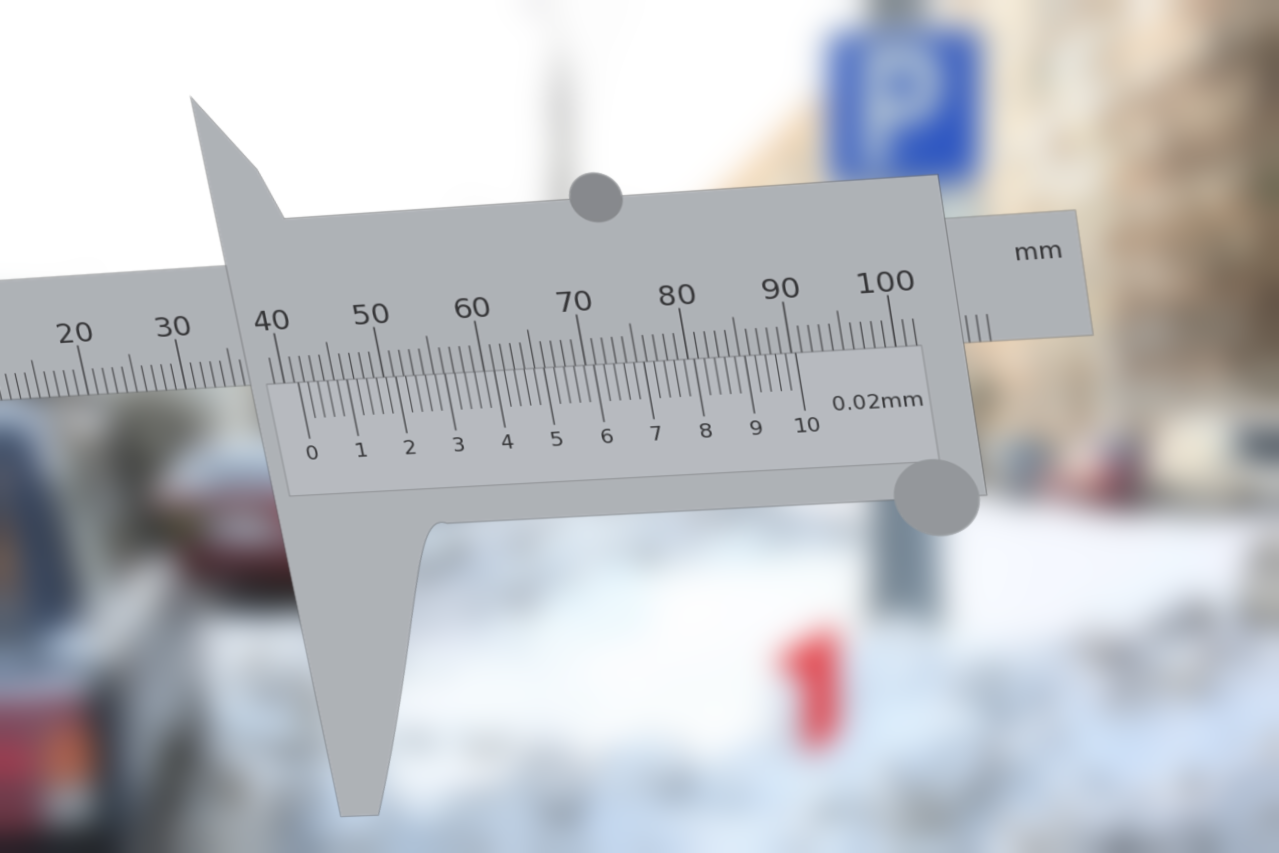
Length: 41.4 mm
